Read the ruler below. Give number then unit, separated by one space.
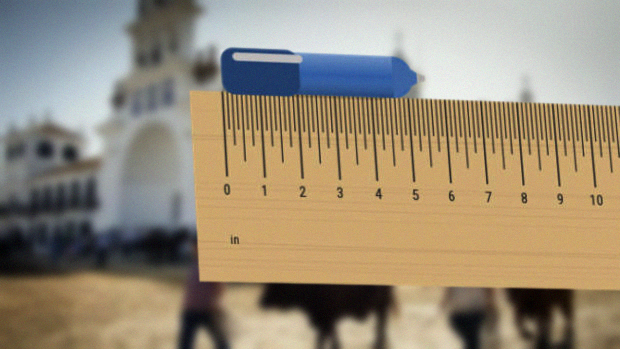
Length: 5.5 in
